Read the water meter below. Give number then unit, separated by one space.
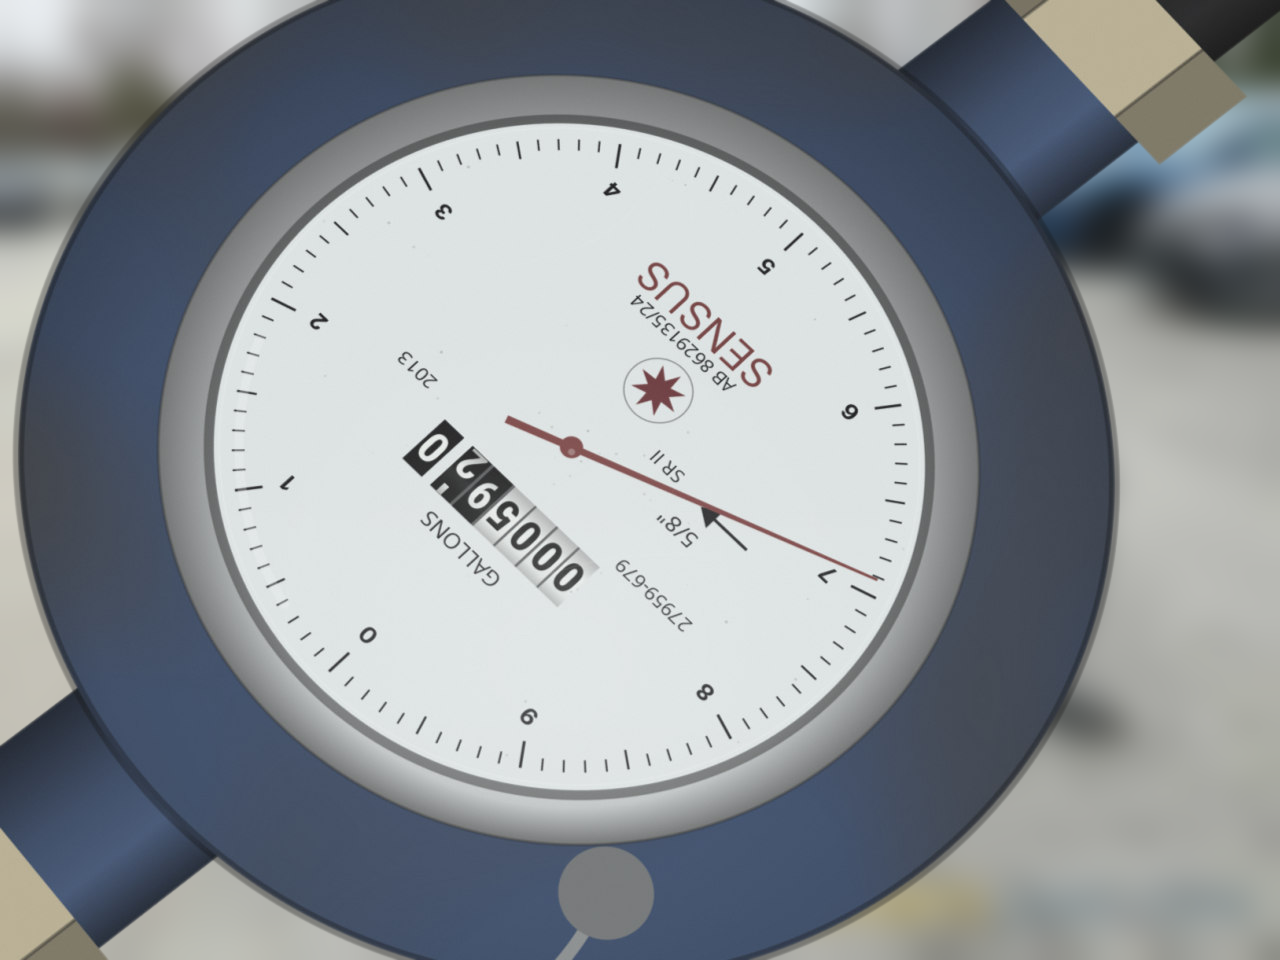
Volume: 5916.9 gal
